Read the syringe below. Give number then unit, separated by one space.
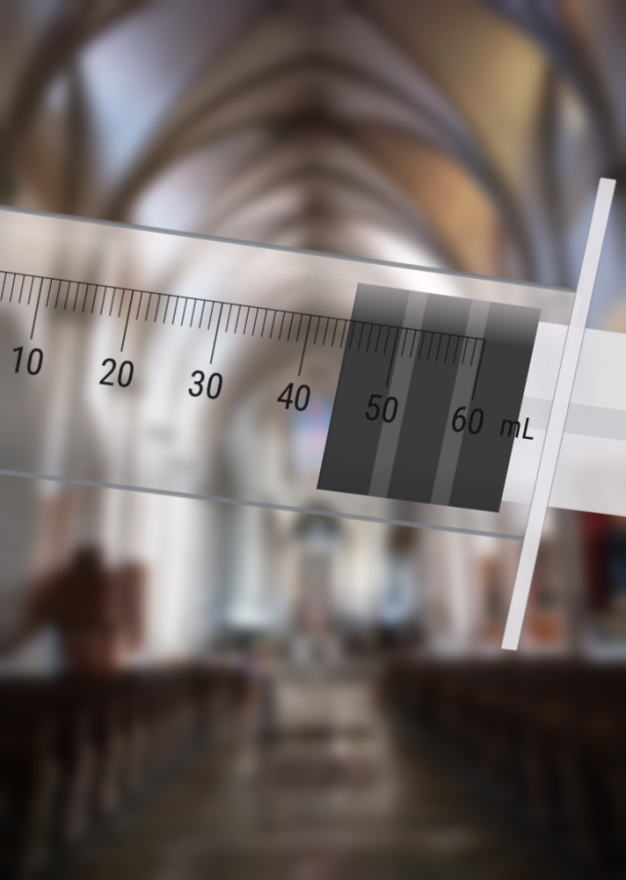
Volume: 44.5 mL
